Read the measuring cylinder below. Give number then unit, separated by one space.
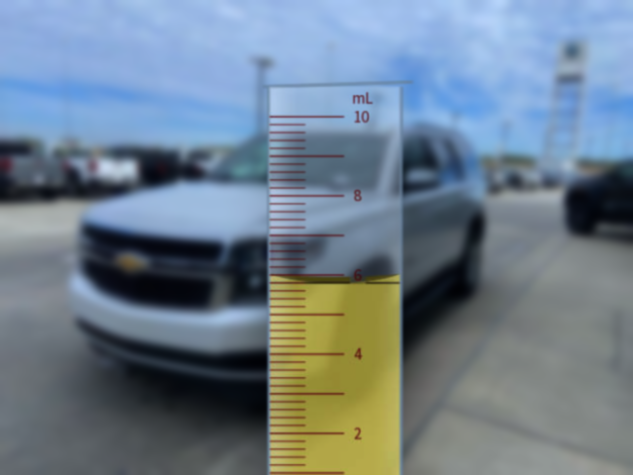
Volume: 5.8 mL
